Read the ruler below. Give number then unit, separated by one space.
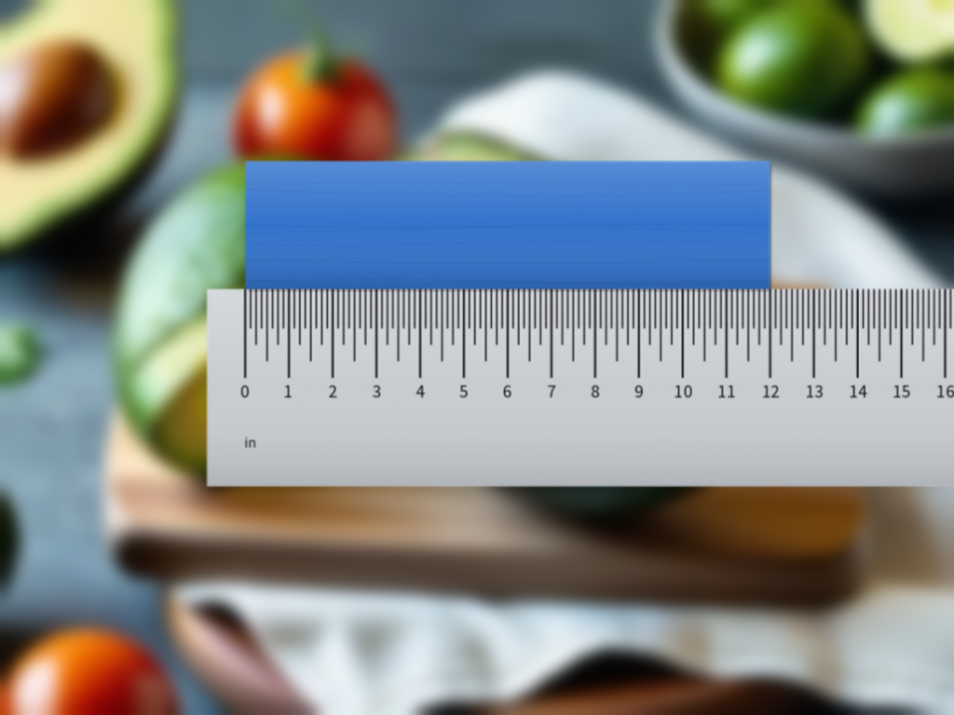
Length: 12 in
